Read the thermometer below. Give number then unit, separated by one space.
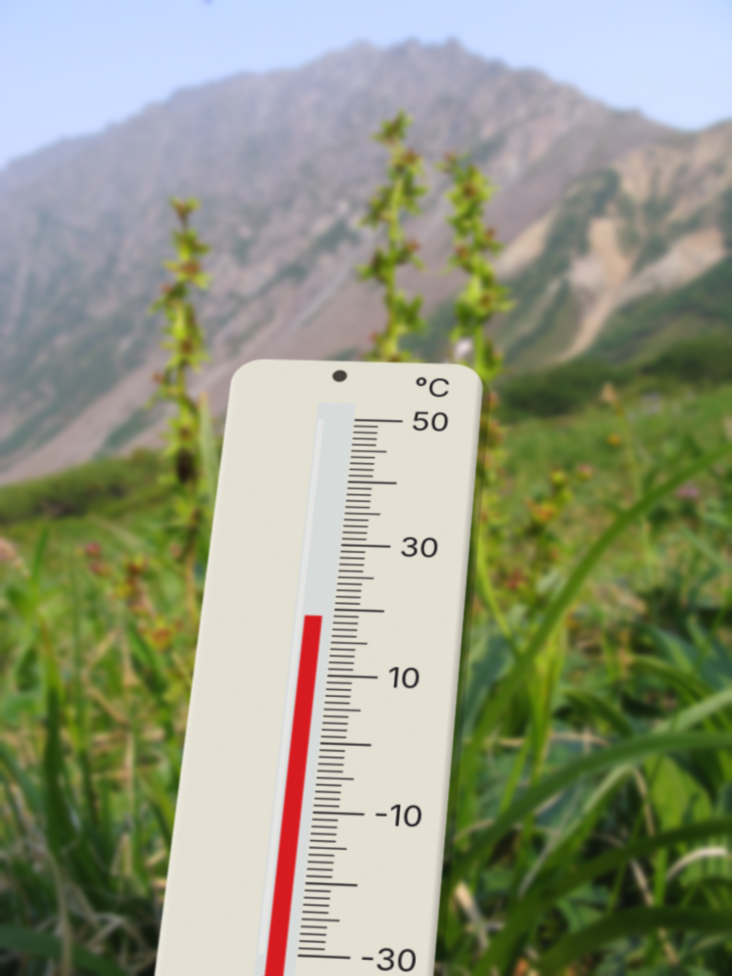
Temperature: 19 °C
